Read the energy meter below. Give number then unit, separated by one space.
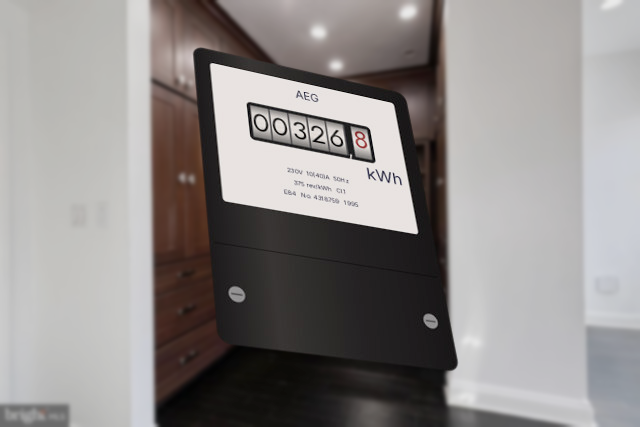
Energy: 326.8 kWh
